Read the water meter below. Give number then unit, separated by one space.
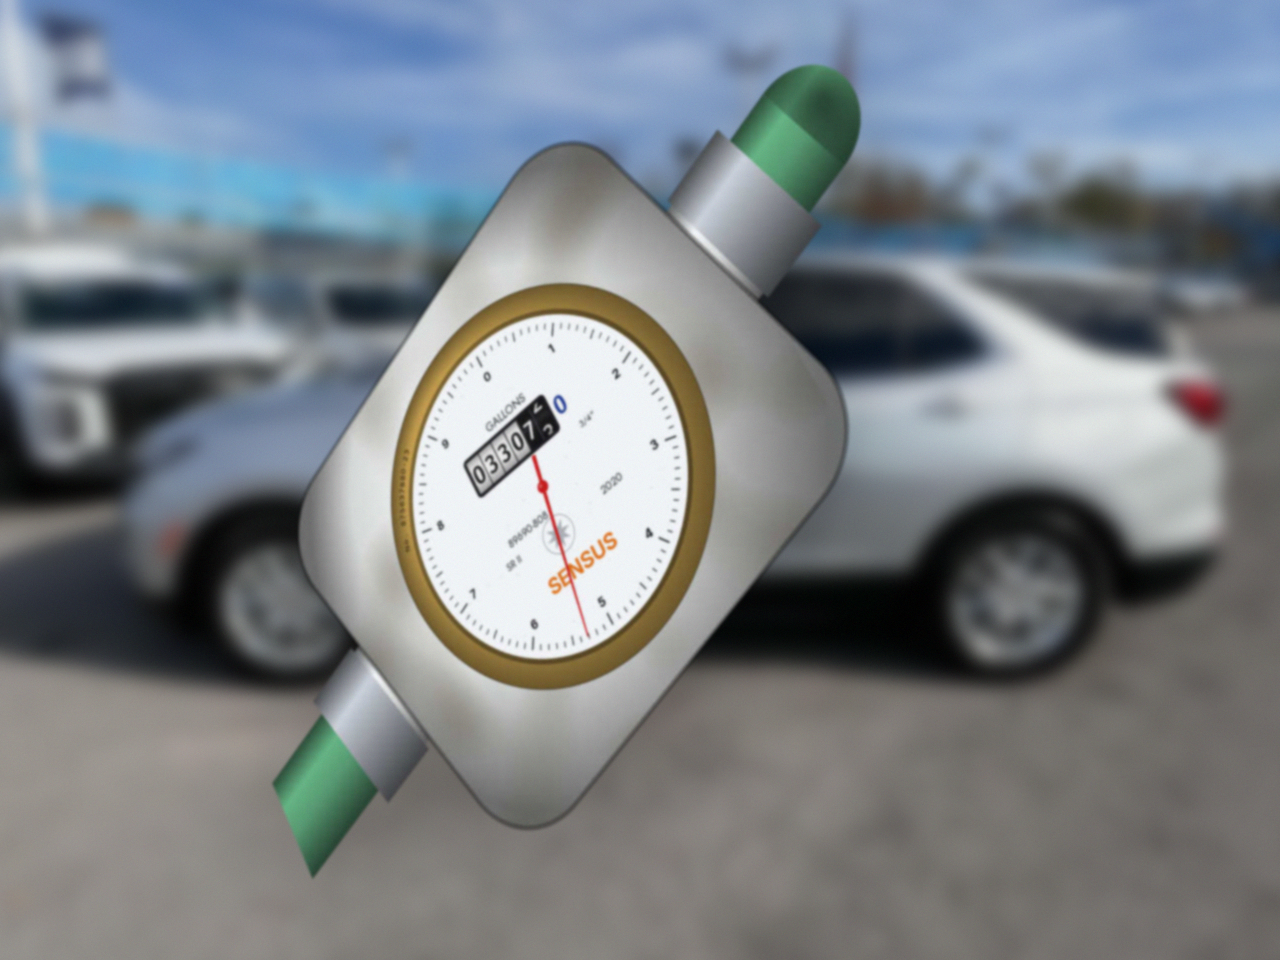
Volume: 330725.3 gal
